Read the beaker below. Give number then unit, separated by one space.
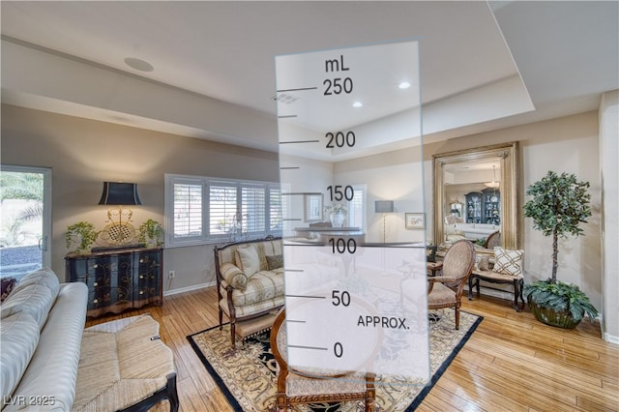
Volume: 100 mL
